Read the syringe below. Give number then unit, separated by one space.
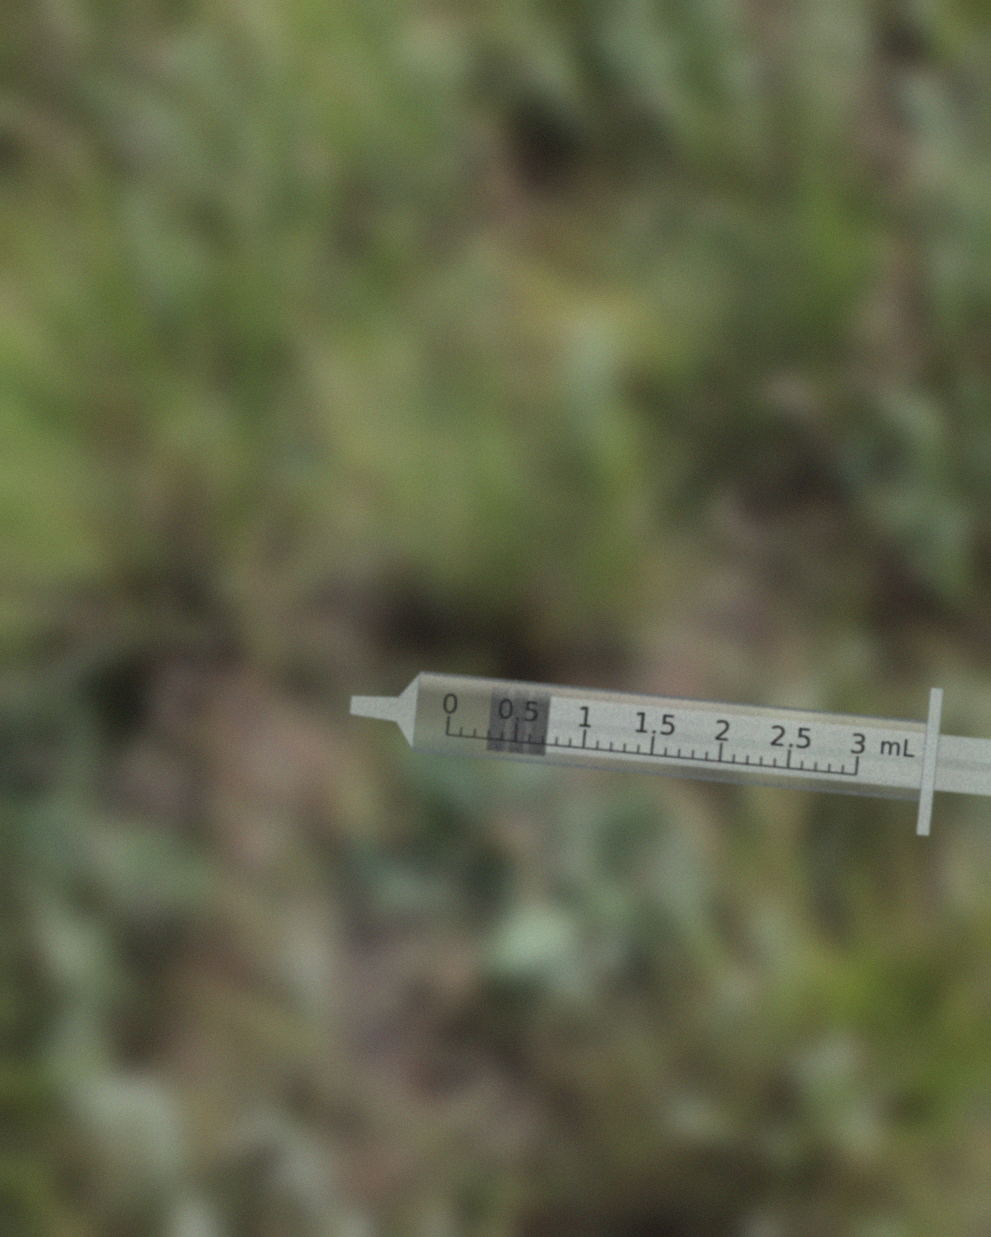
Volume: 0.3 mL
